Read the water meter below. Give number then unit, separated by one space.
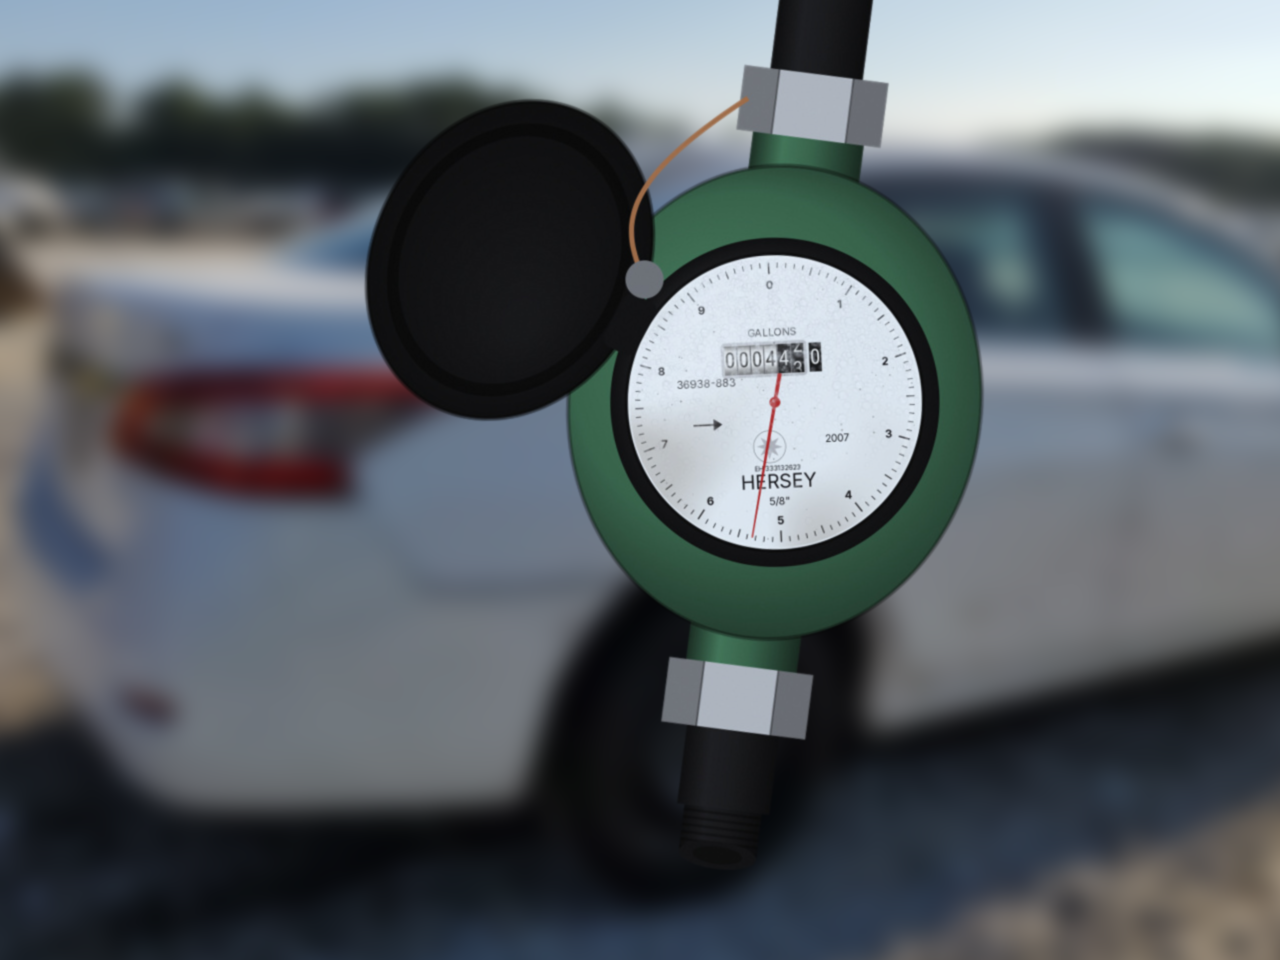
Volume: 4425.3 gal
